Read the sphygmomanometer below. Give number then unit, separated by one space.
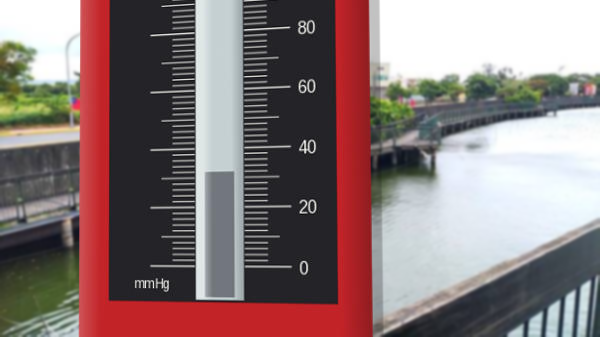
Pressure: 32 mmHg
